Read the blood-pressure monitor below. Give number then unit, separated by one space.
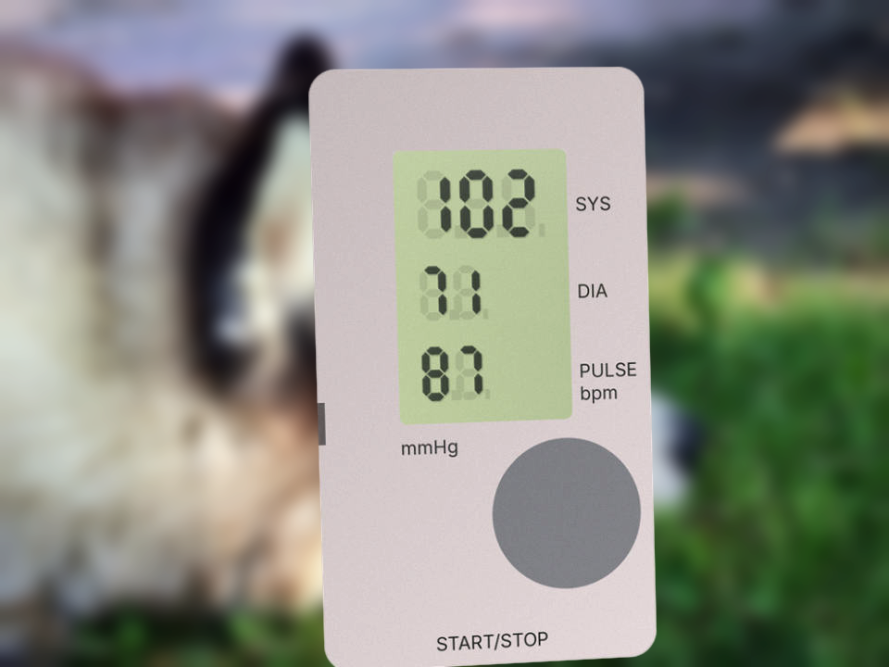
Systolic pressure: 102 mmHg
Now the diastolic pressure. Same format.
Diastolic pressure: 71 mmHg
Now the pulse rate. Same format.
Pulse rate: 87 bpm
